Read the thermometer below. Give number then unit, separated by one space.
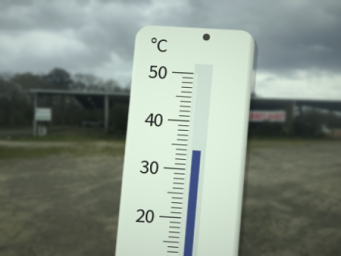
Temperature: 34 °C
